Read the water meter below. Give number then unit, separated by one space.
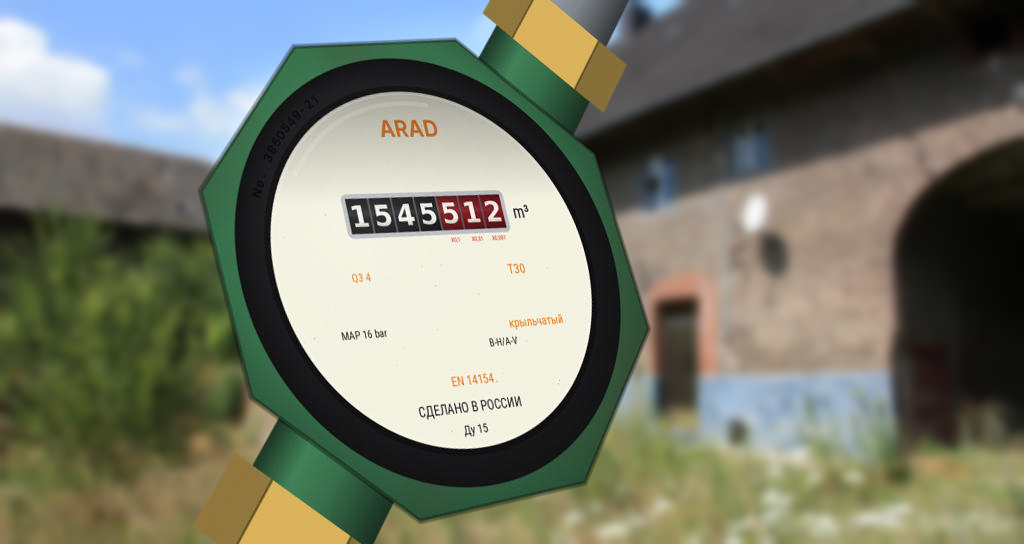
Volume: 1545.512 m³
